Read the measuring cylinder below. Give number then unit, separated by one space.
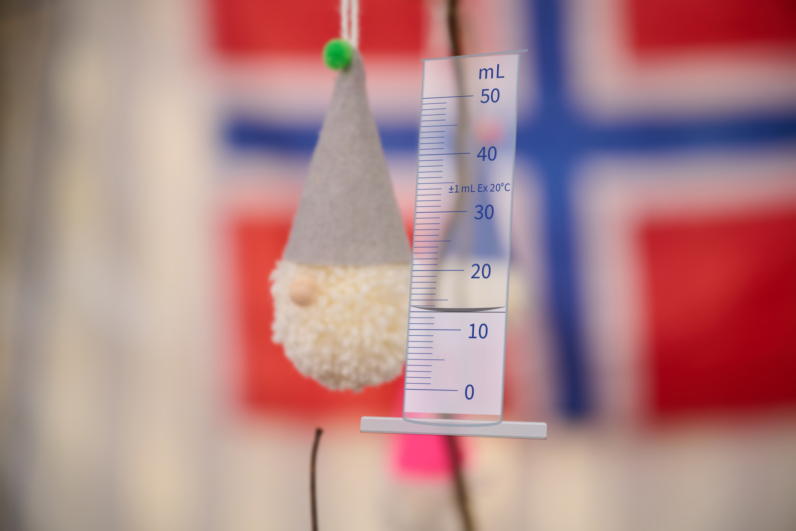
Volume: 13 mL
